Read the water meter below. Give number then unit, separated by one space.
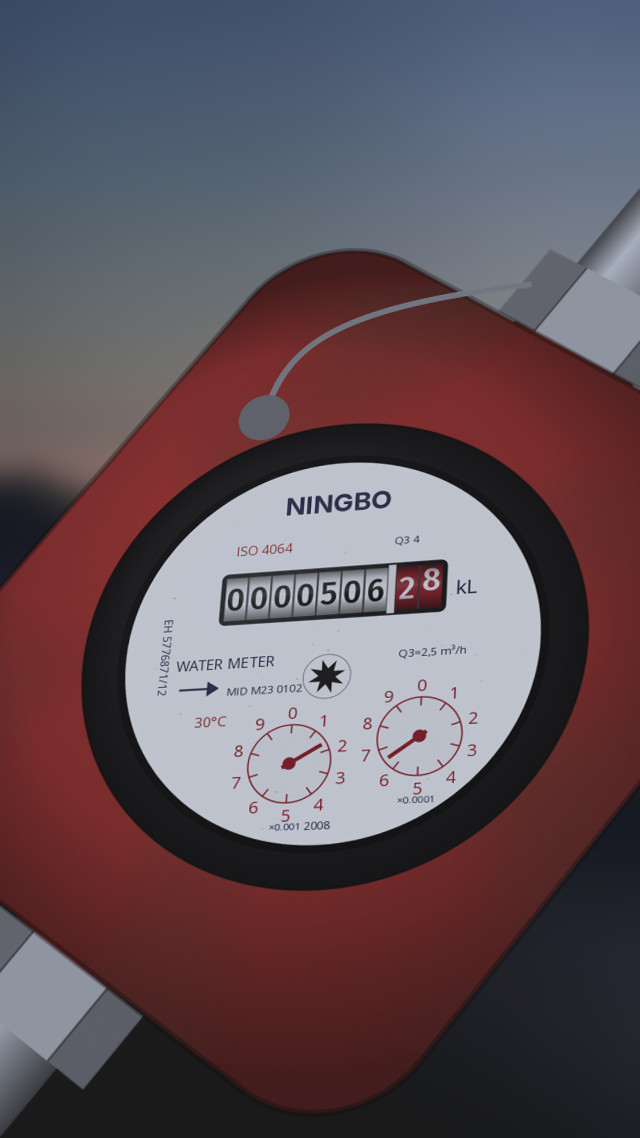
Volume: 506.2816 kL
